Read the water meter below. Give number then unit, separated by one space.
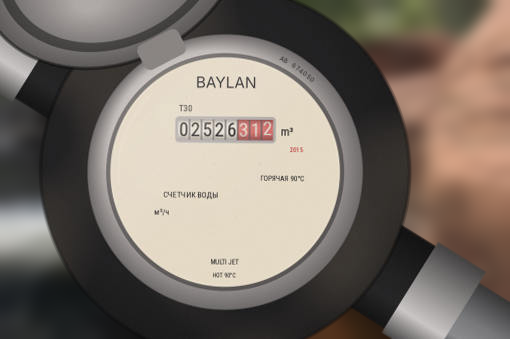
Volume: 2526.312 m³
